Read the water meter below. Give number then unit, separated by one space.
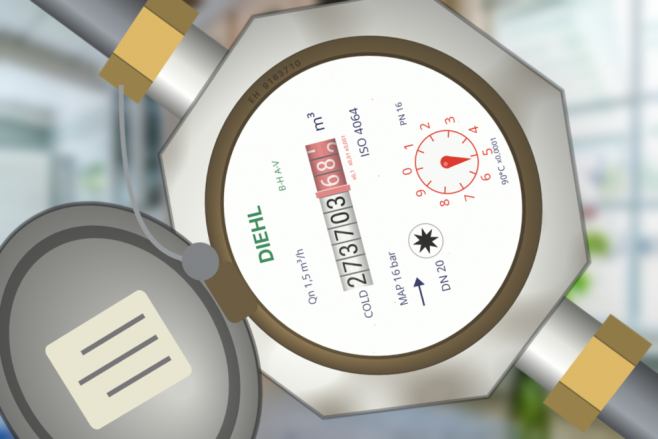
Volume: 273703.6815 m³
